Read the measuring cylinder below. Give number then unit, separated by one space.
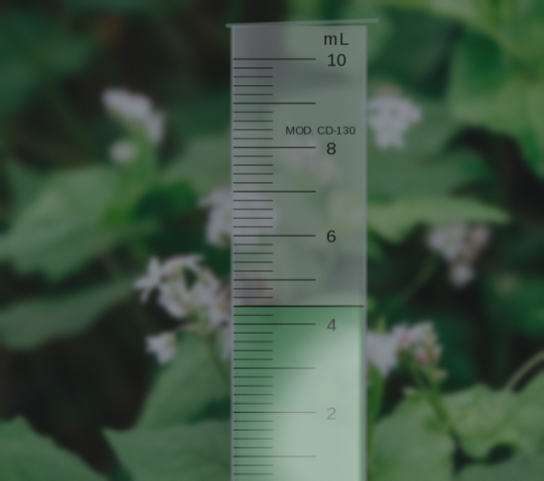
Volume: 4.4 mL
